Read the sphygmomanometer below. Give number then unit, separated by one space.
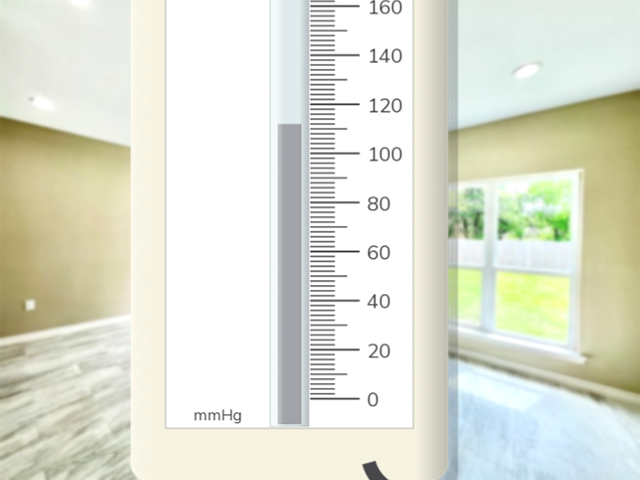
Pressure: 112 mmHg
